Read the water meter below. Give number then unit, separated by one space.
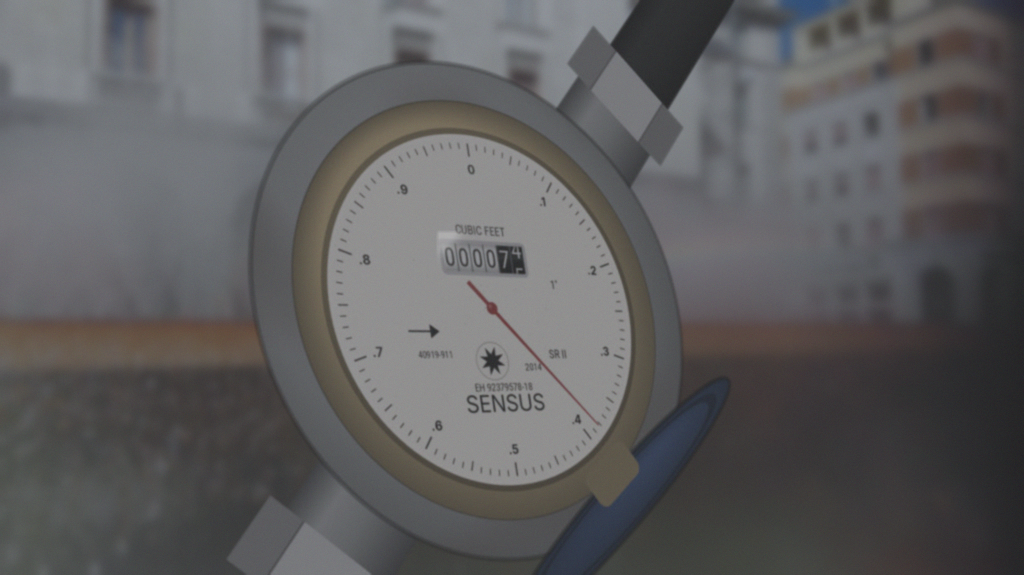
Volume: 74.38 ft³
